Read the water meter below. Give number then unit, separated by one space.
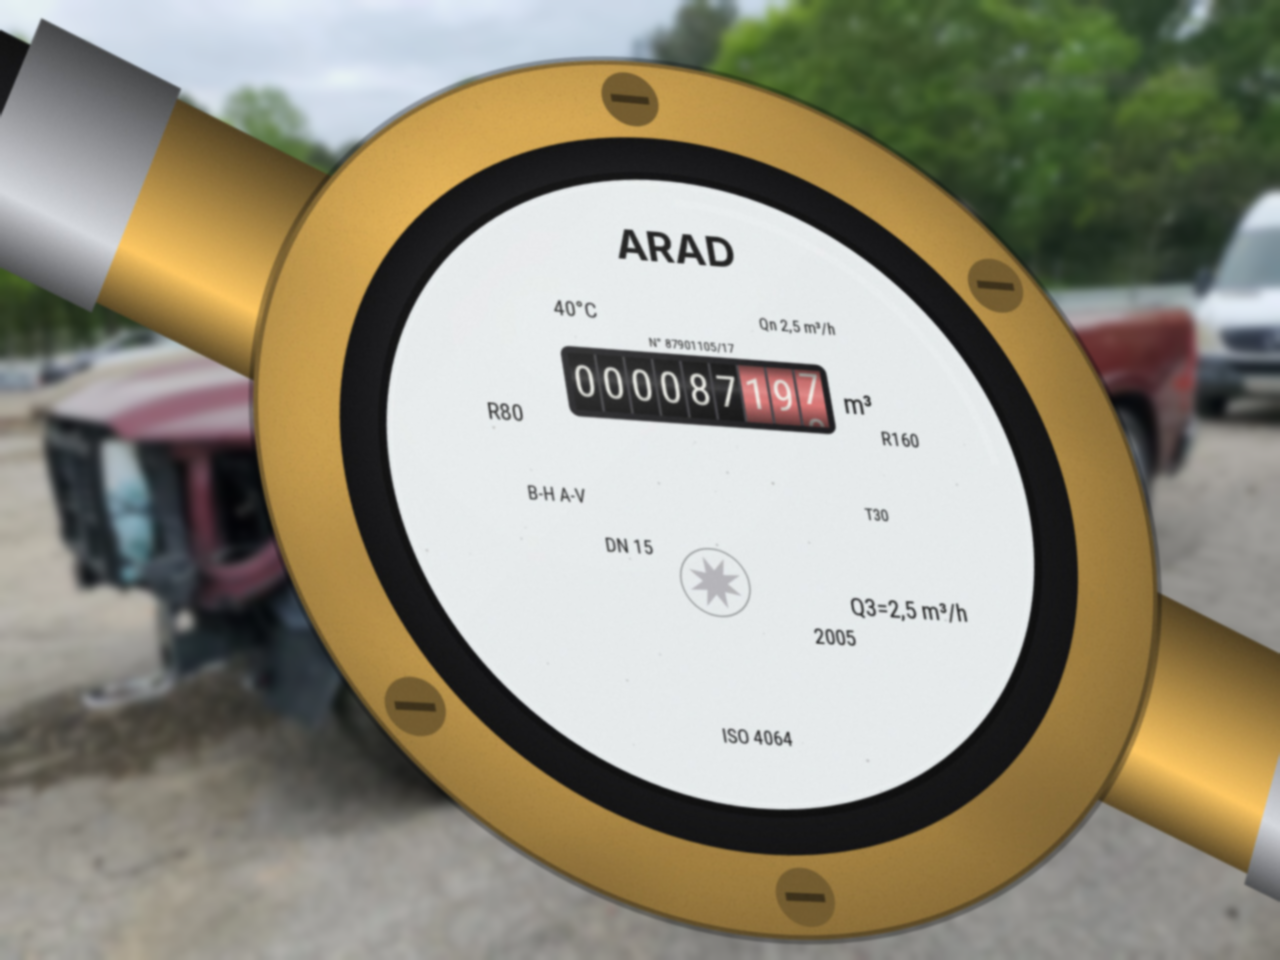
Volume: 87.197 m³
